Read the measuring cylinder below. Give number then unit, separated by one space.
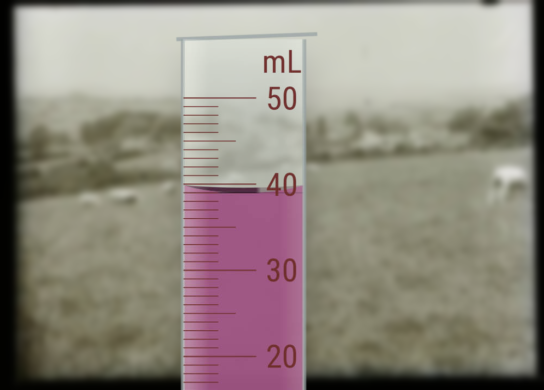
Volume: 39 mL
